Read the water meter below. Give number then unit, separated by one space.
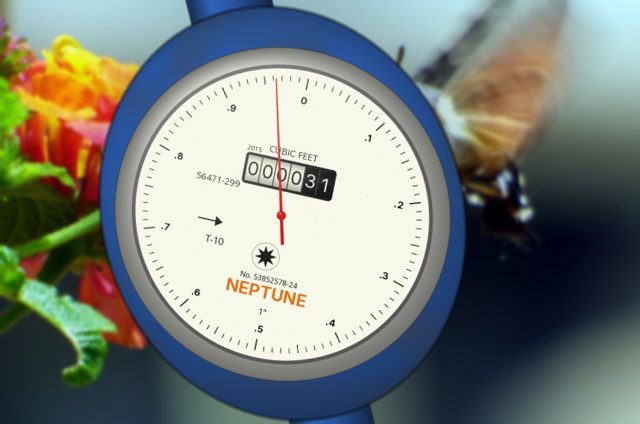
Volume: 30.96 ft³
